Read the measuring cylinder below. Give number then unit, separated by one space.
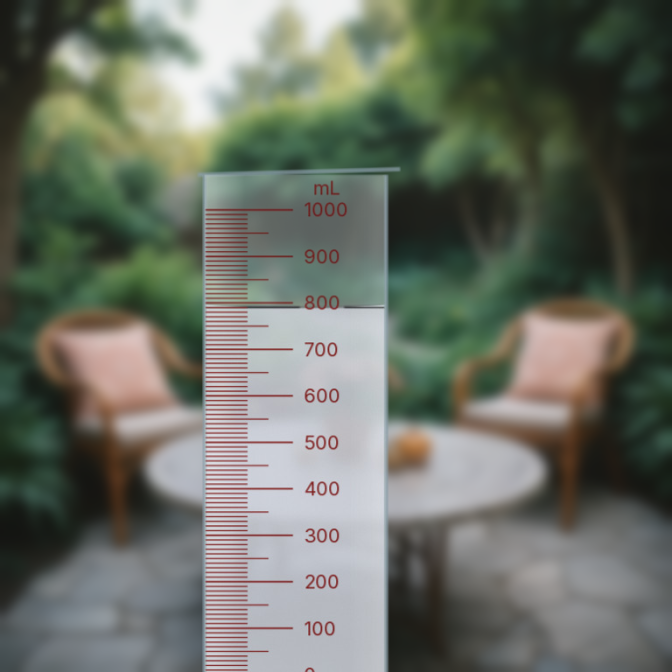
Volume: 790 mL
